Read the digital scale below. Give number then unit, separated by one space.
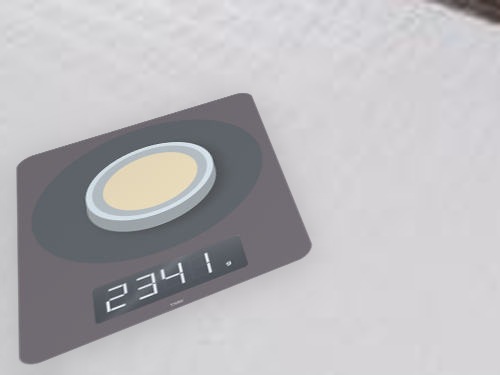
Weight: 2341 g
